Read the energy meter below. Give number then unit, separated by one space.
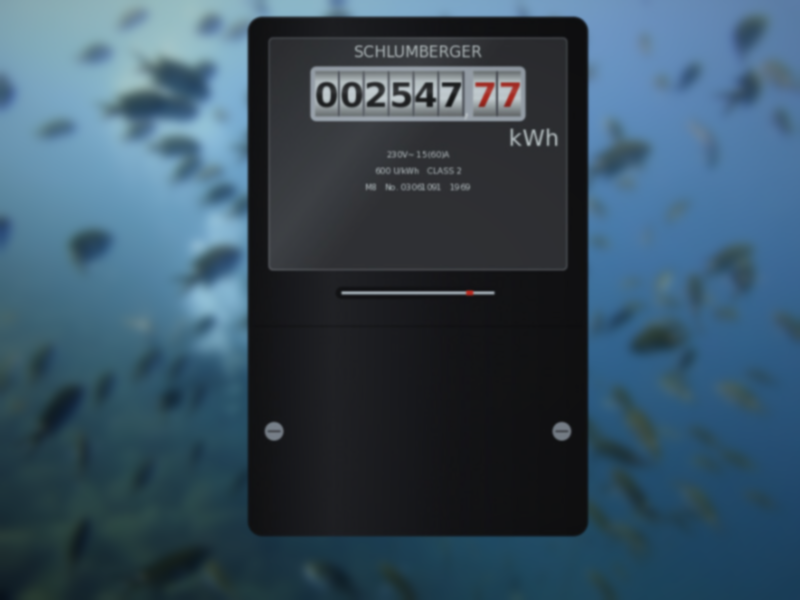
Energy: 2547.77 kWh
